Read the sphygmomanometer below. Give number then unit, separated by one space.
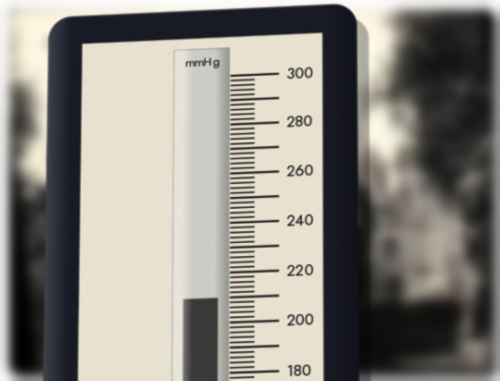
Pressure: 210 mmHg
